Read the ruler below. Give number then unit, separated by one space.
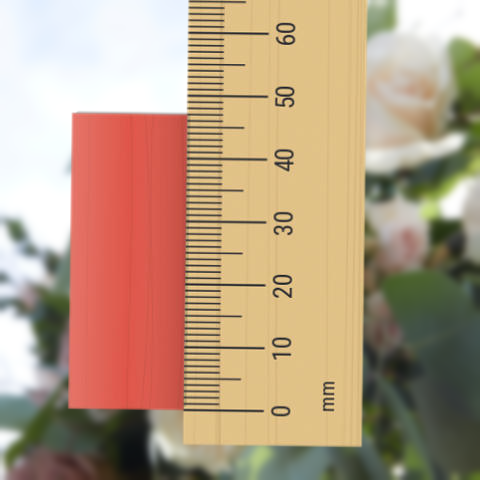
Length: 47 mm
